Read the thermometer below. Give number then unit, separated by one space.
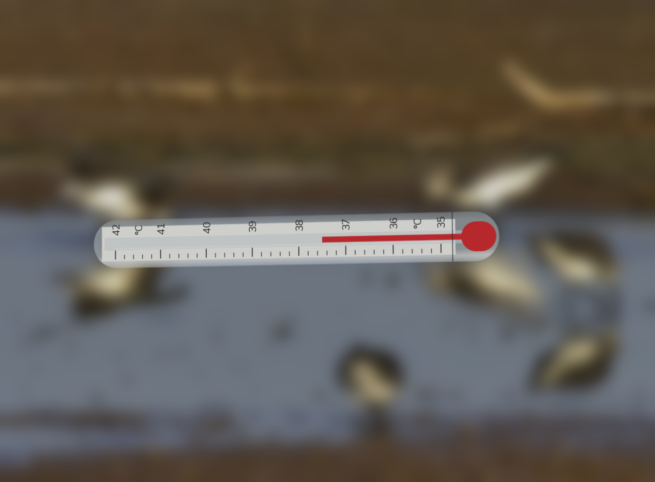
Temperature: 37.5 °C
